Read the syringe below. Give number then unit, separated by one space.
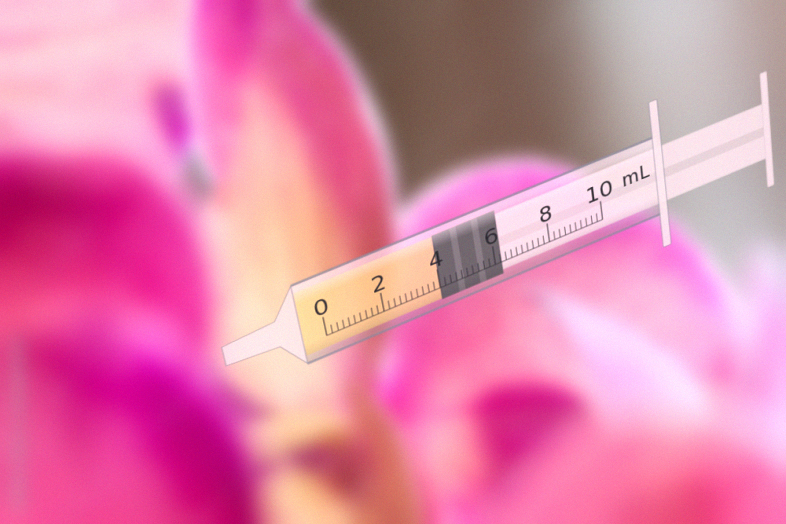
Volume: 4 mL
